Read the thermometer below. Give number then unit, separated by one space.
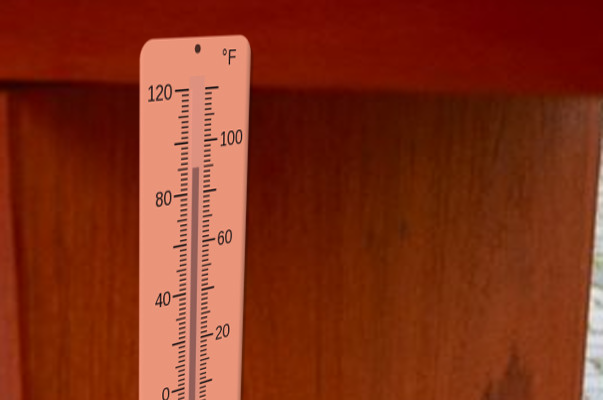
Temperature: 90 °F
